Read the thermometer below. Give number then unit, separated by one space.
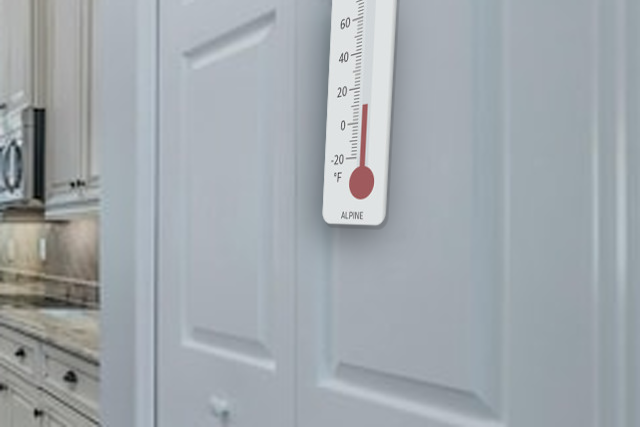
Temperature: 10 °F
